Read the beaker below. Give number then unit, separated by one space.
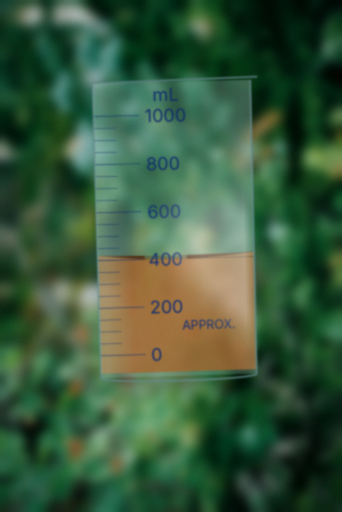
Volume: 400 mL
